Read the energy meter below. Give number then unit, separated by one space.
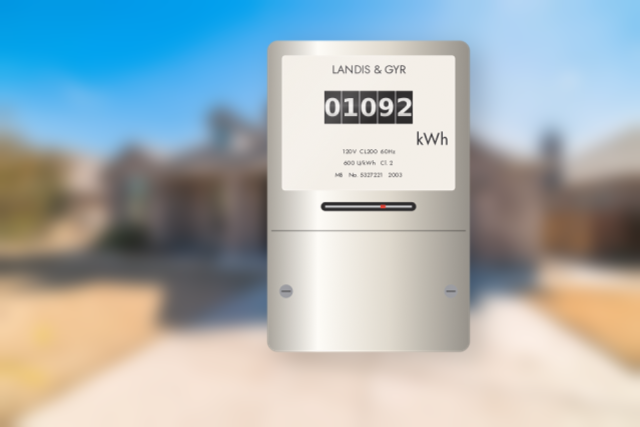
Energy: 1092 kWh
